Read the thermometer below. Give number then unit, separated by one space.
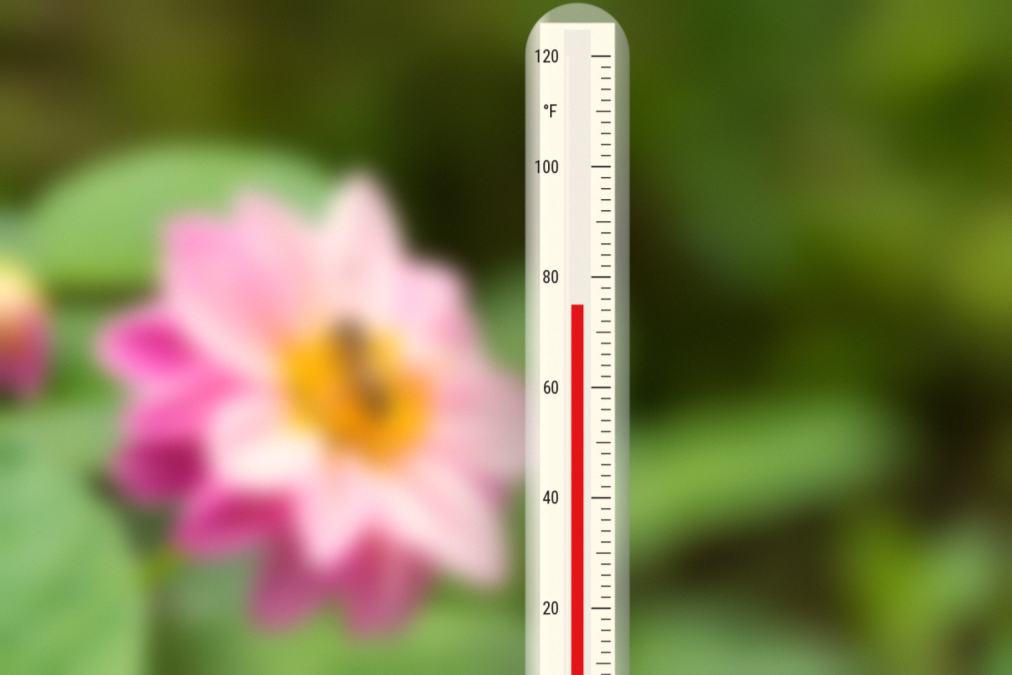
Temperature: 75 °F
